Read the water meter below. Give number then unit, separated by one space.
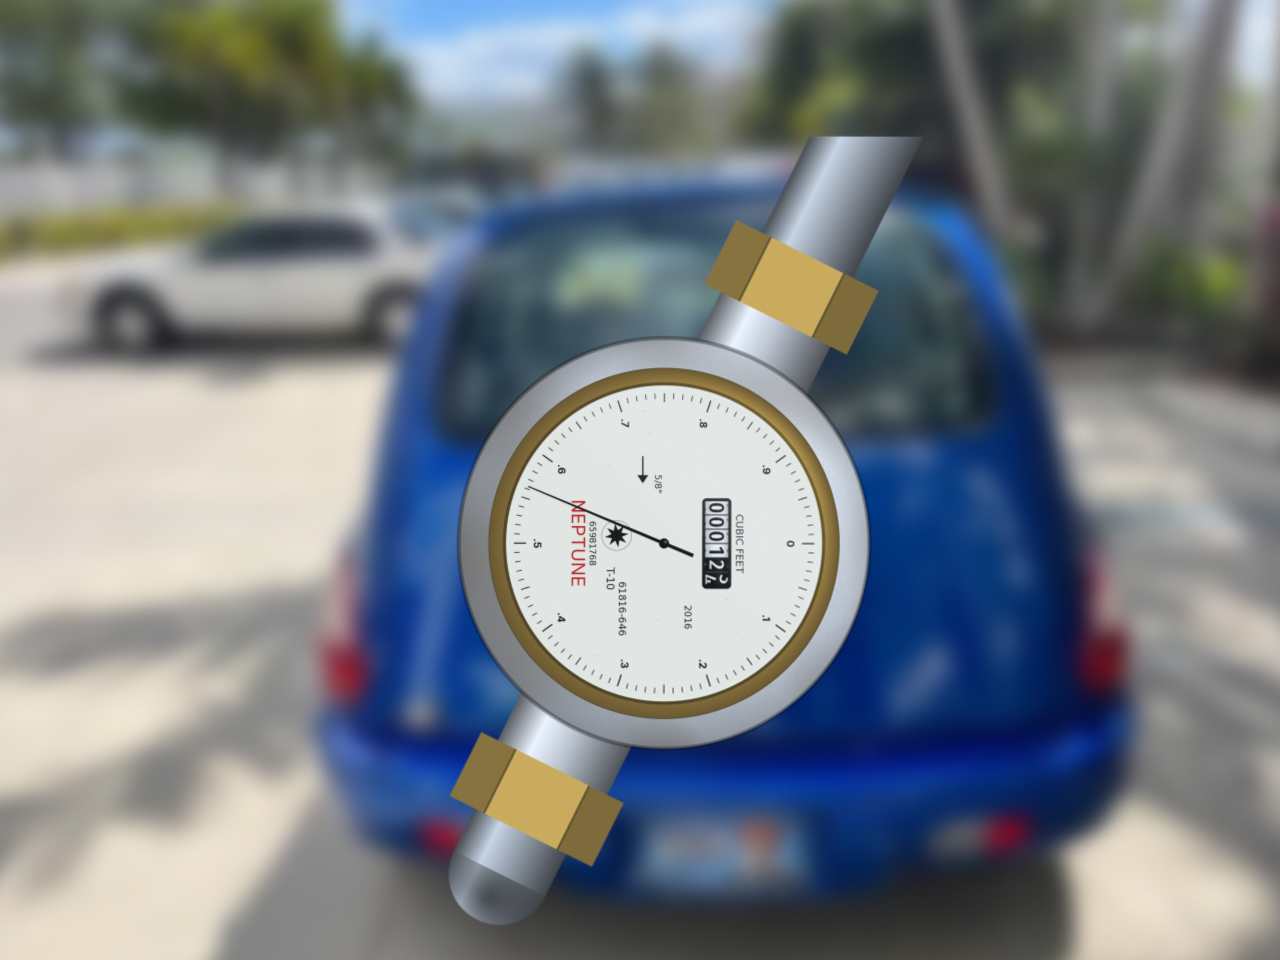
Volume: 123.56 ft³
